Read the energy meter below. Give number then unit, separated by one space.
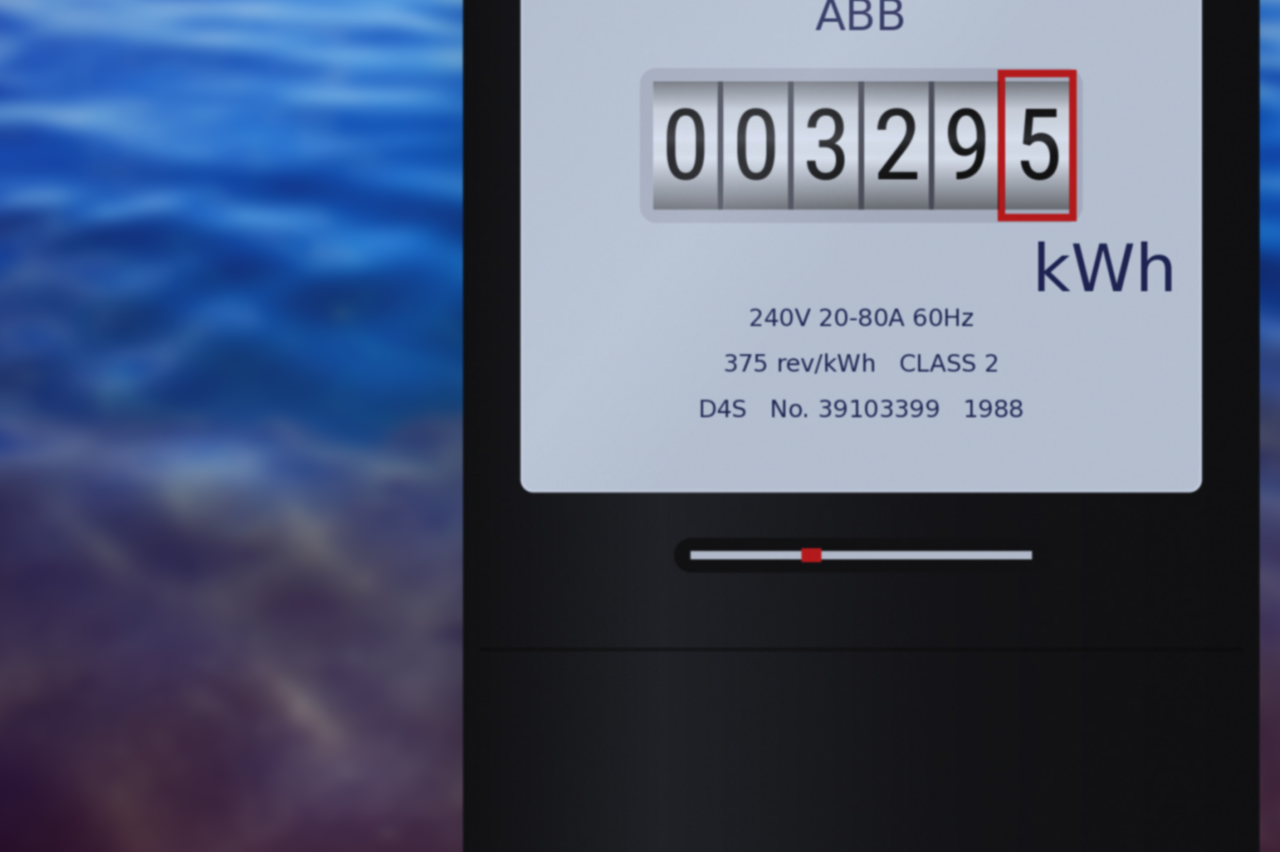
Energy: 329.5 kWh
